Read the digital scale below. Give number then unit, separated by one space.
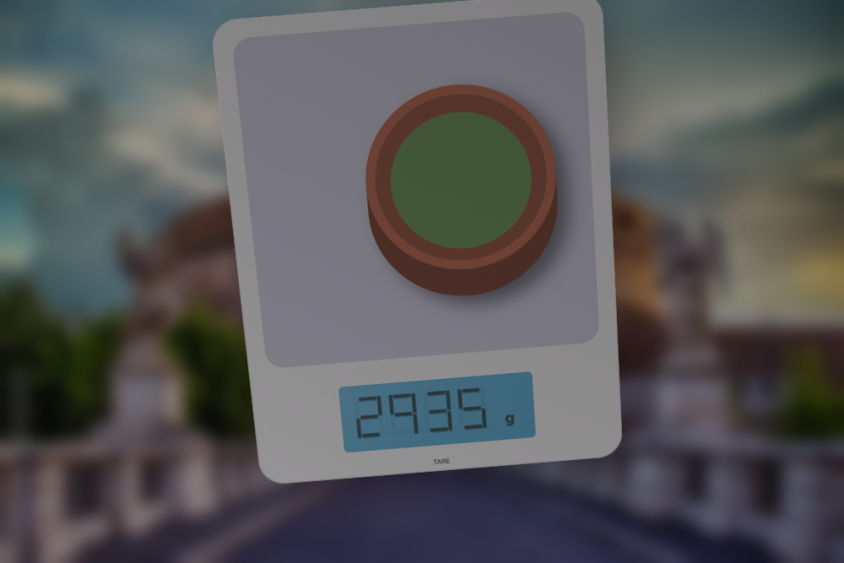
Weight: 2935 g
